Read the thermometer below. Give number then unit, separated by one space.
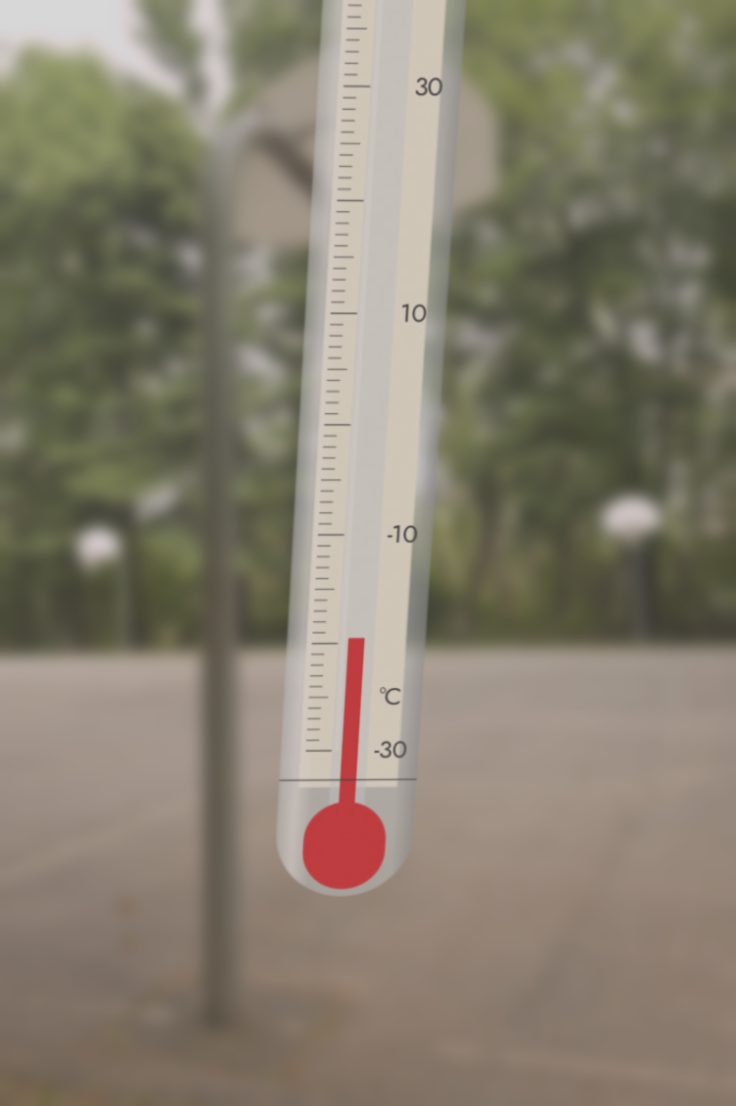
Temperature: -19.5 °C
